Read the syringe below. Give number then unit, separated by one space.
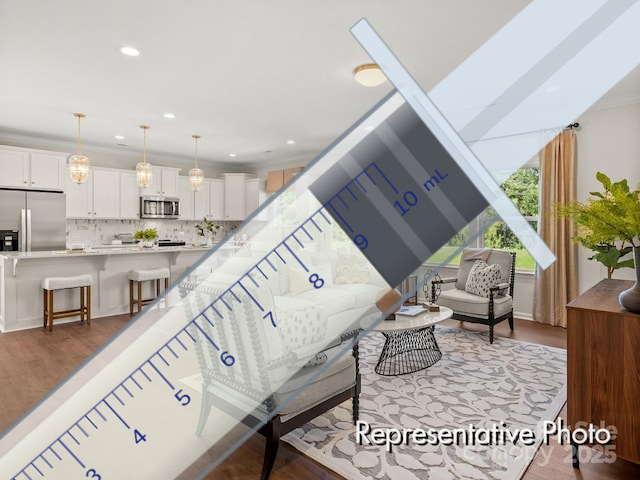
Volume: 8.9 mL
